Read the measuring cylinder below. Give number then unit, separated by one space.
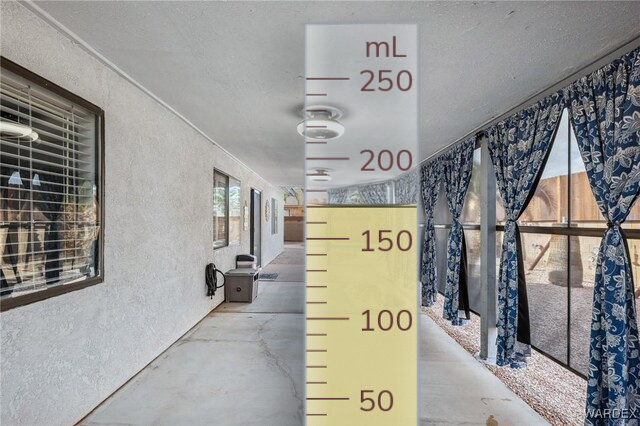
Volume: 170 mL
